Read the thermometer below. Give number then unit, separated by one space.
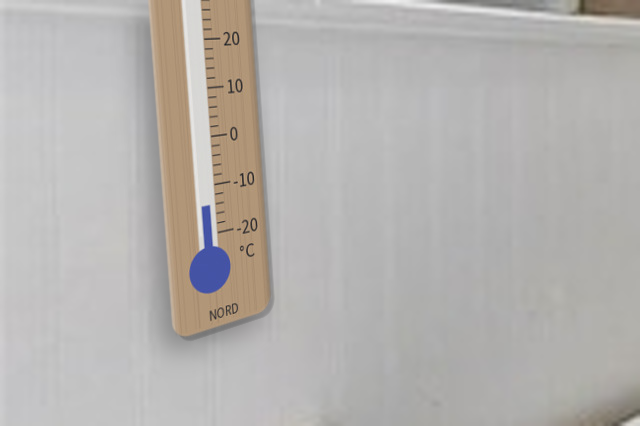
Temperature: -14 °C
